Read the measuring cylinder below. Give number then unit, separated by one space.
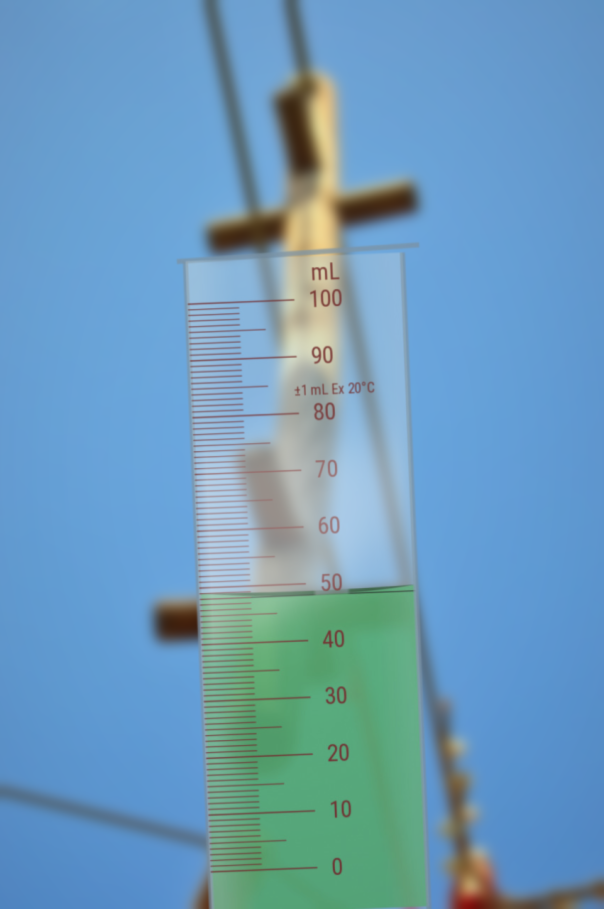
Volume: 48 mL
